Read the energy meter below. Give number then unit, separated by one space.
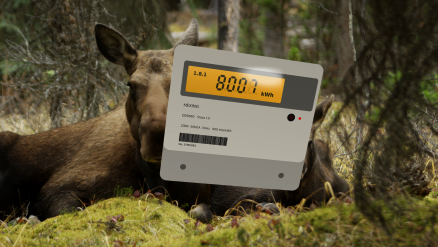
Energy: 8007 kWh
